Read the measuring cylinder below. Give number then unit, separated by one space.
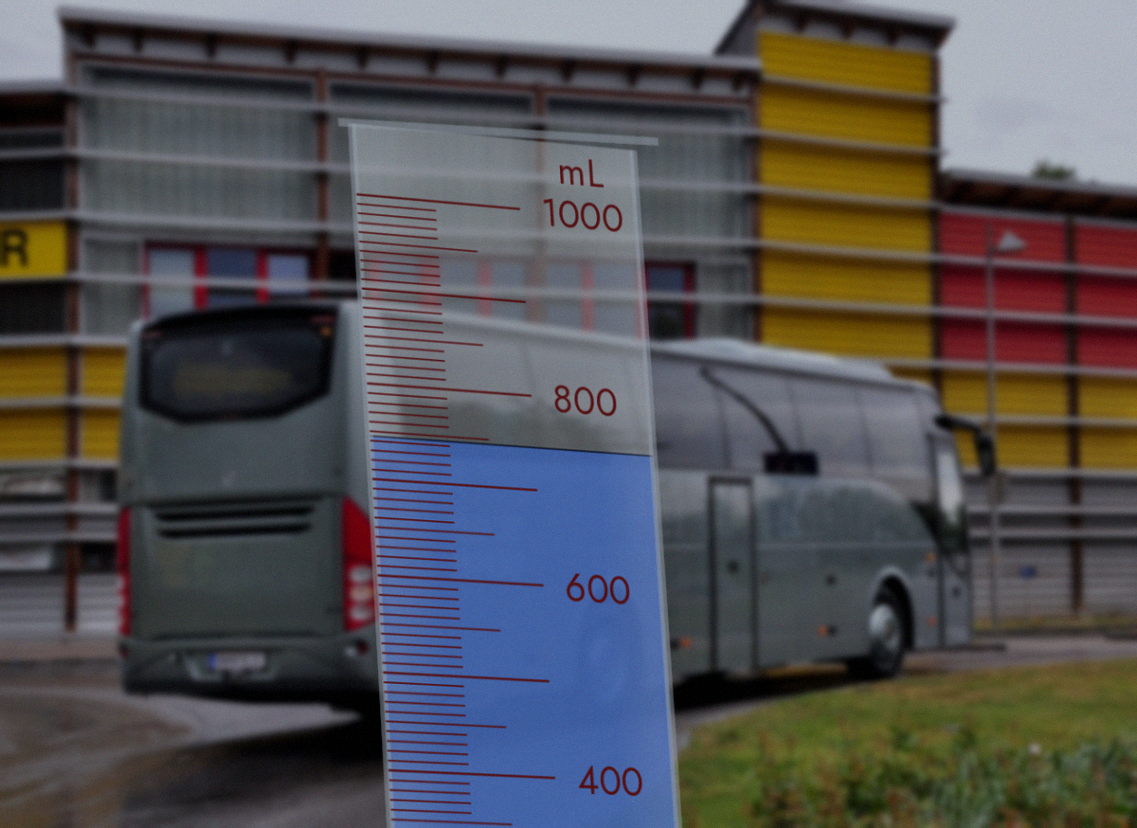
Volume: 745 mL
